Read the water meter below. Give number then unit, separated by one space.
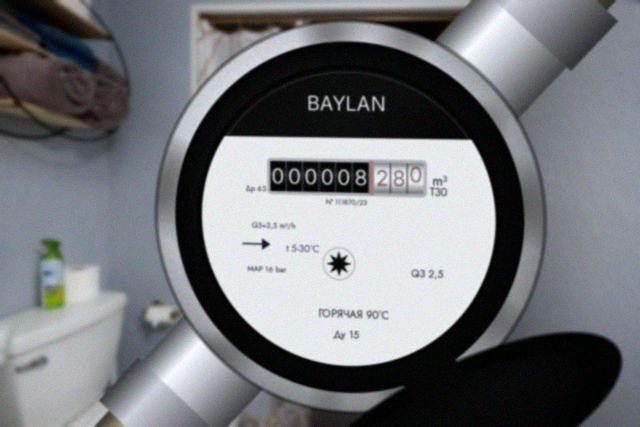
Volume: 8.280 m³
